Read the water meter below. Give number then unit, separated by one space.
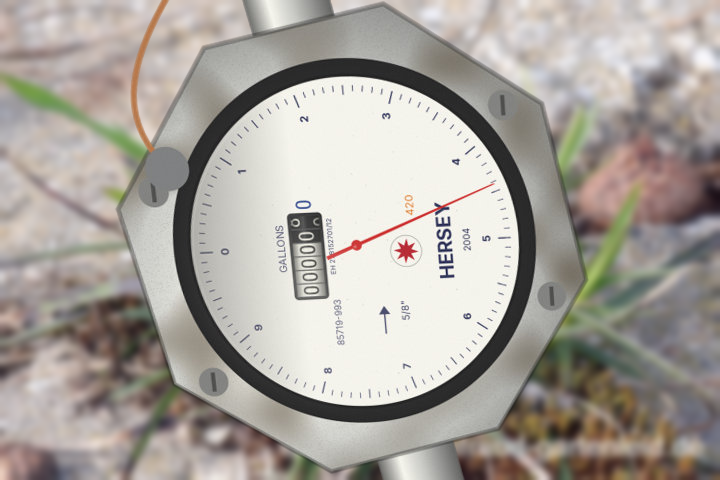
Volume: 84.4 gal
